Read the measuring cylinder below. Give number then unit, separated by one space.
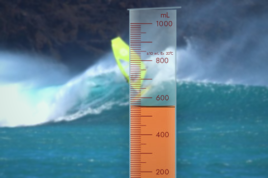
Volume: 550 mL
